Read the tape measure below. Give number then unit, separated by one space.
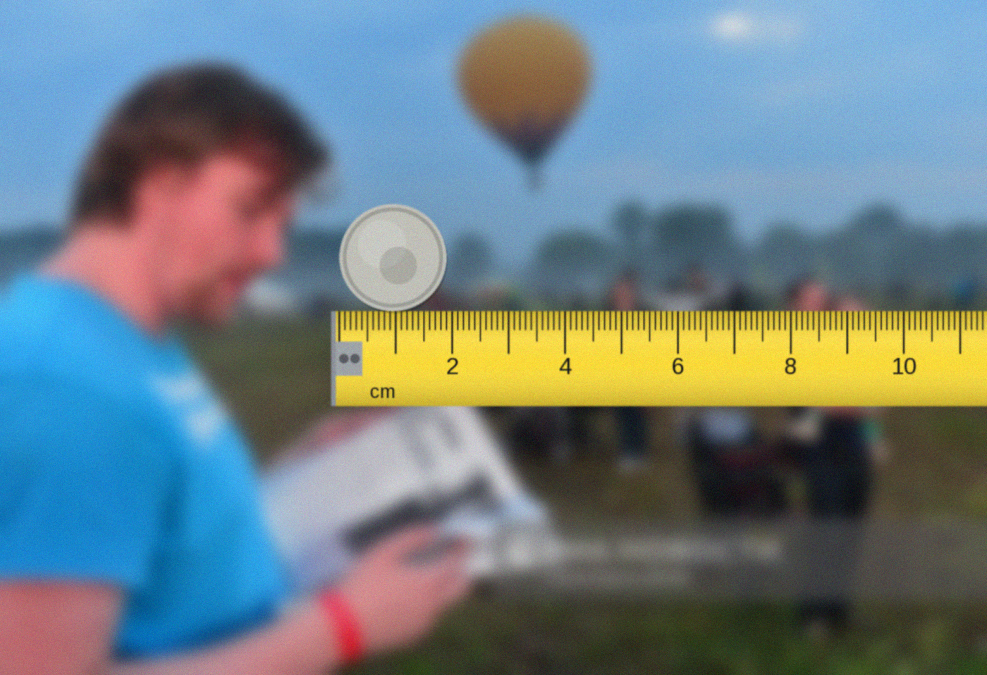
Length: 1.9 cm
